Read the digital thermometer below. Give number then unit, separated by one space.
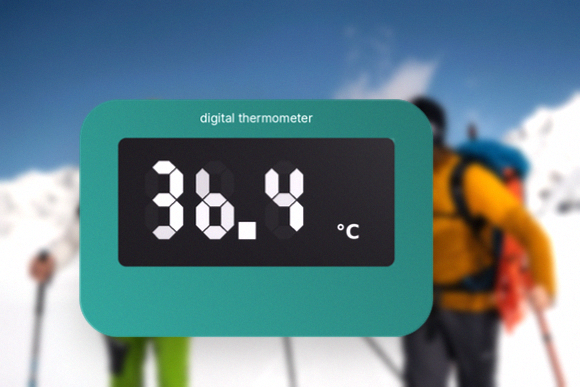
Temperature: 36.4 °C
